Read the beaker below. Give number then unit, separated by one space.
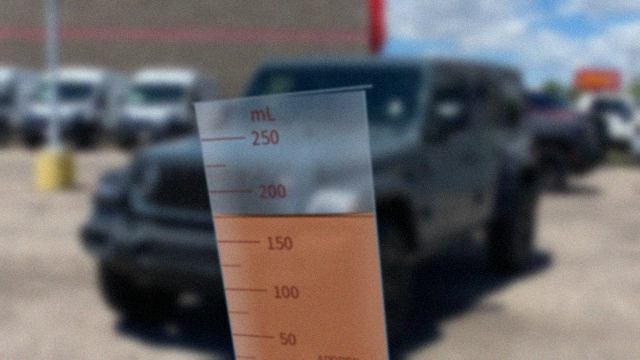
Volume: 175 mL
